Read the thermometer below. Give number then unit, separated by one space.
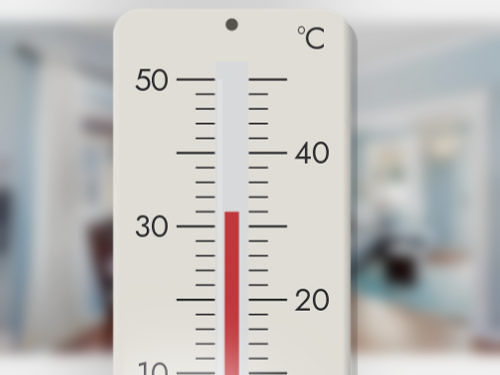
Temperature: 32 °C
